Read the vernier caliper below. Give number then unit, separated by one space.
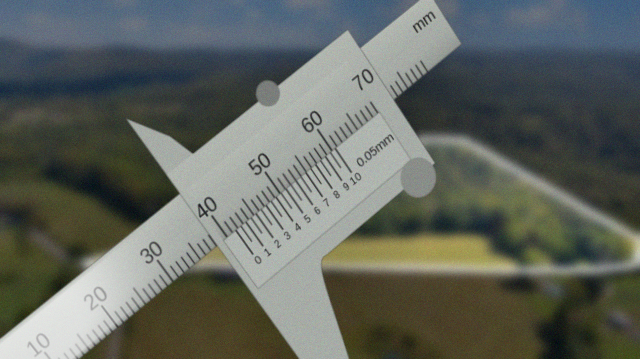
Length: 41.6 mm
